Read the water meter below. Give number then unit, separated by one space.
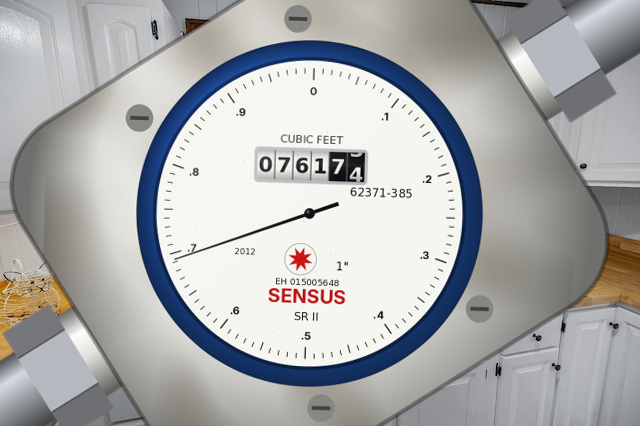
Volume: 76173.69 ft³
